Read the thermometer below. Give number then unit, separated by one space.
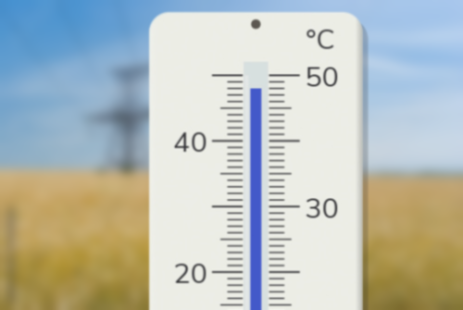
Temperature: 48 °C
